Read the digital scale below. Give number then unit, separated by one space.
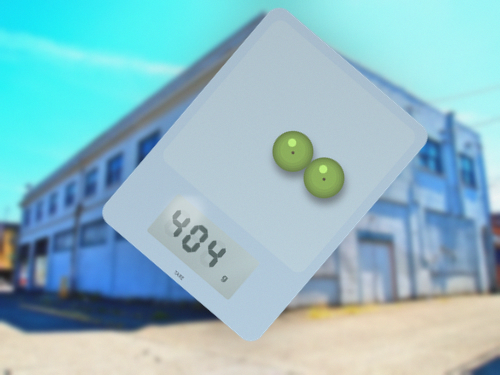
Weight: 404 g
